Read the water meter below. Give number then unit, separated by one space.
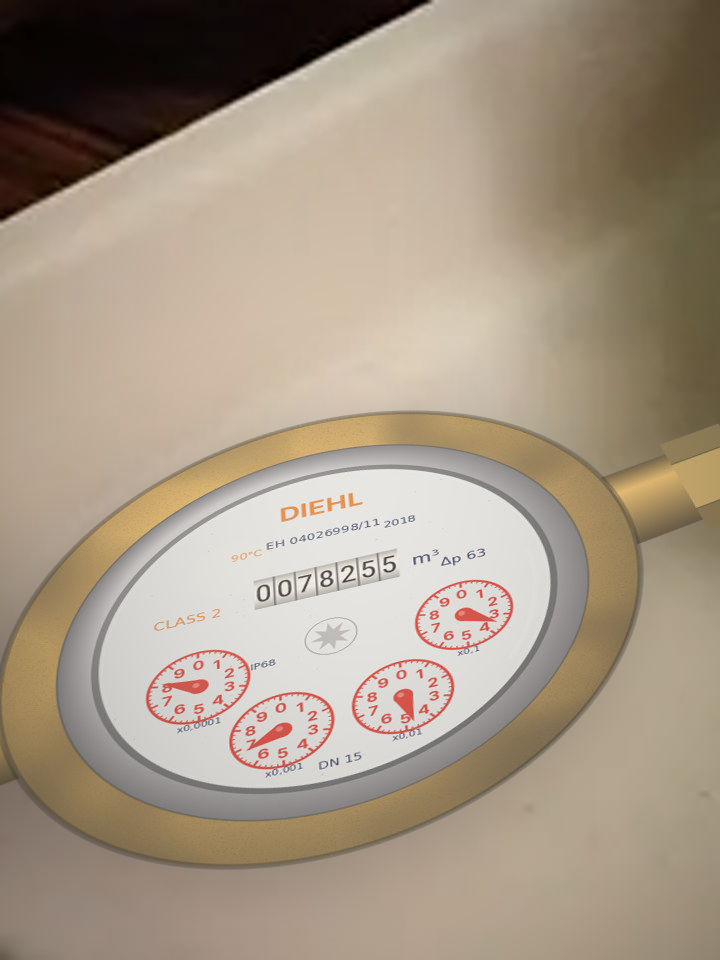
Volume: 78255.3468 m³
